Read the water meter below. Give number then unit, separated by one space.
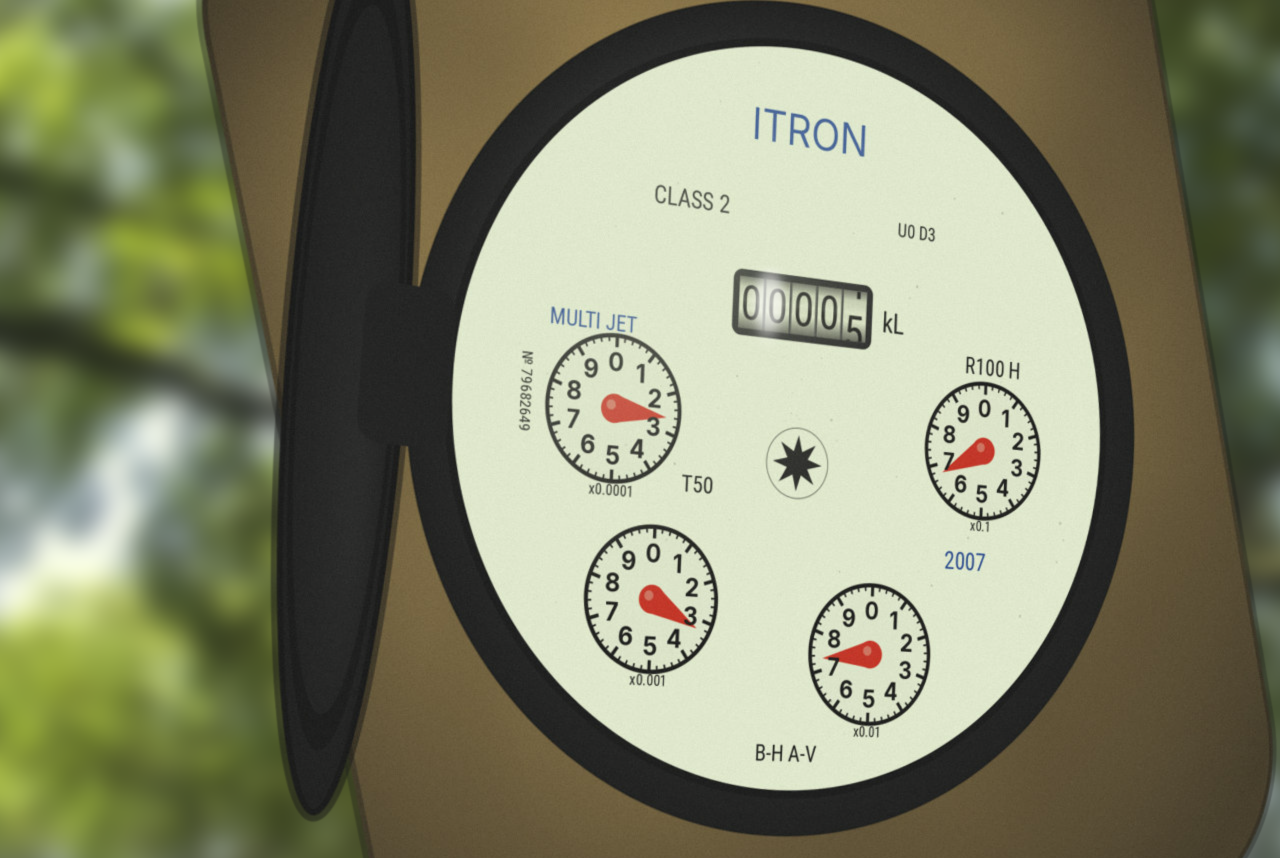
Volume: 4.6732 kL
